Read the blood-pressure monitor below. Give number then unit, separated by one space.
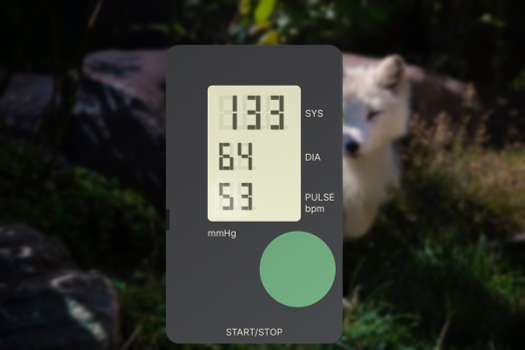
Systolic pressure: 133 mmHg
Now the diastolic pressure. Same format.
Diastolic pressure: 64 mmHg
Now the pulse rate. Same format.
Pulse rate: 53 bpm
